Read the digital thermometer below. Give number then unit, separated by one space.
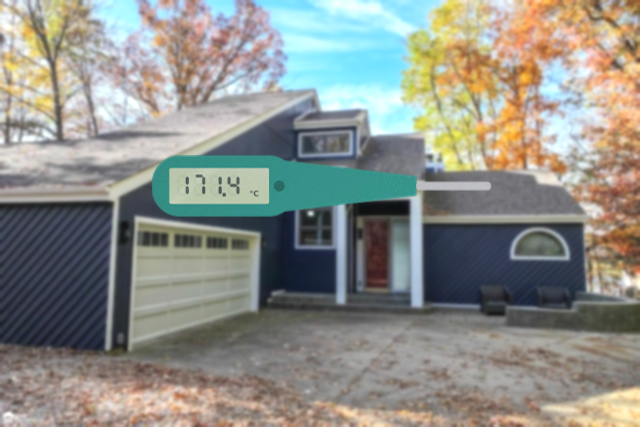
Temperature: 171.4 °C
